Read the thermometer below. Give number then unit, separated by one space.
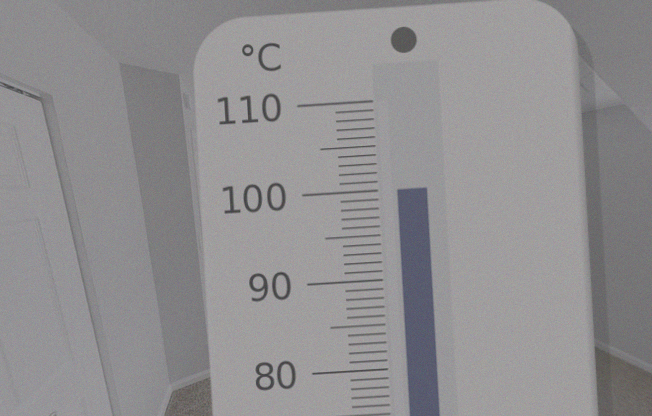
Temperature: 100 °C
